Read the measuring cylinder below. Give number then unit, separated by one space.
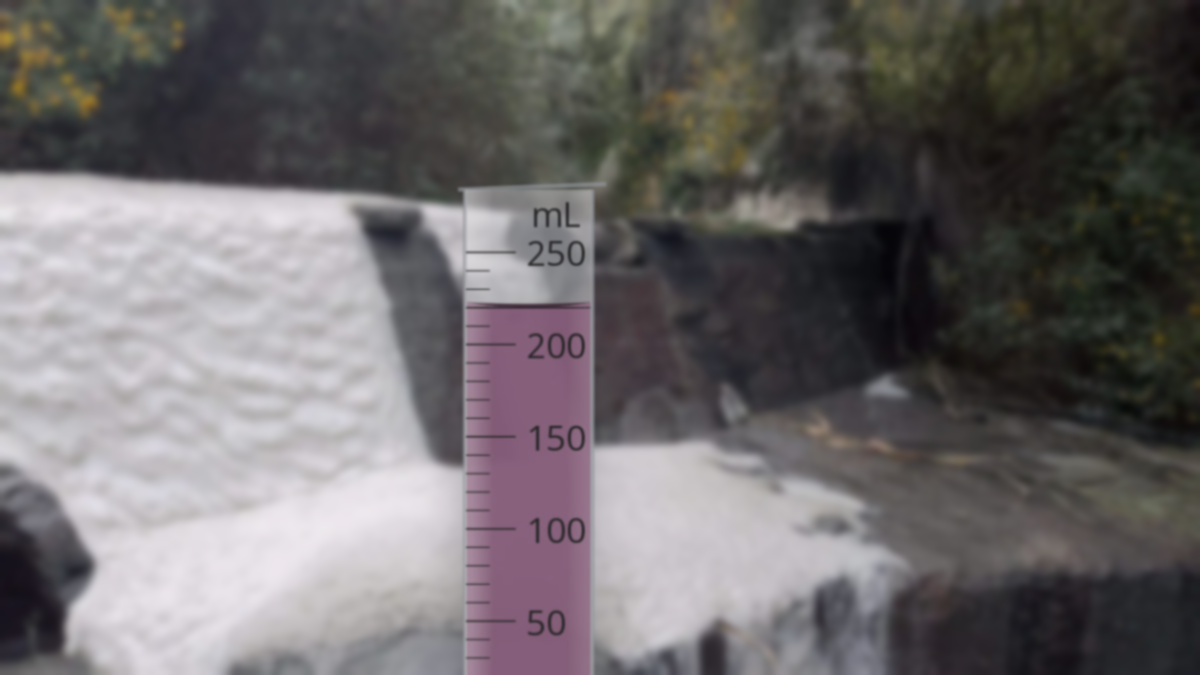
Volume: 220 mL
